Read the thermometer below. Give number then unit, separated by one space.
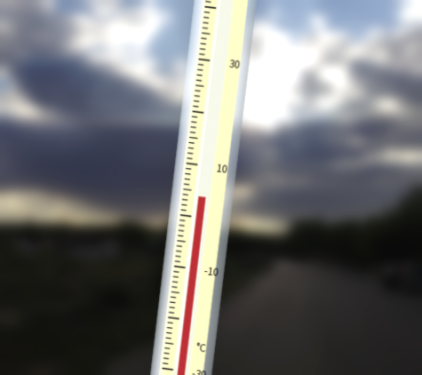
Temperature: 4 °C
